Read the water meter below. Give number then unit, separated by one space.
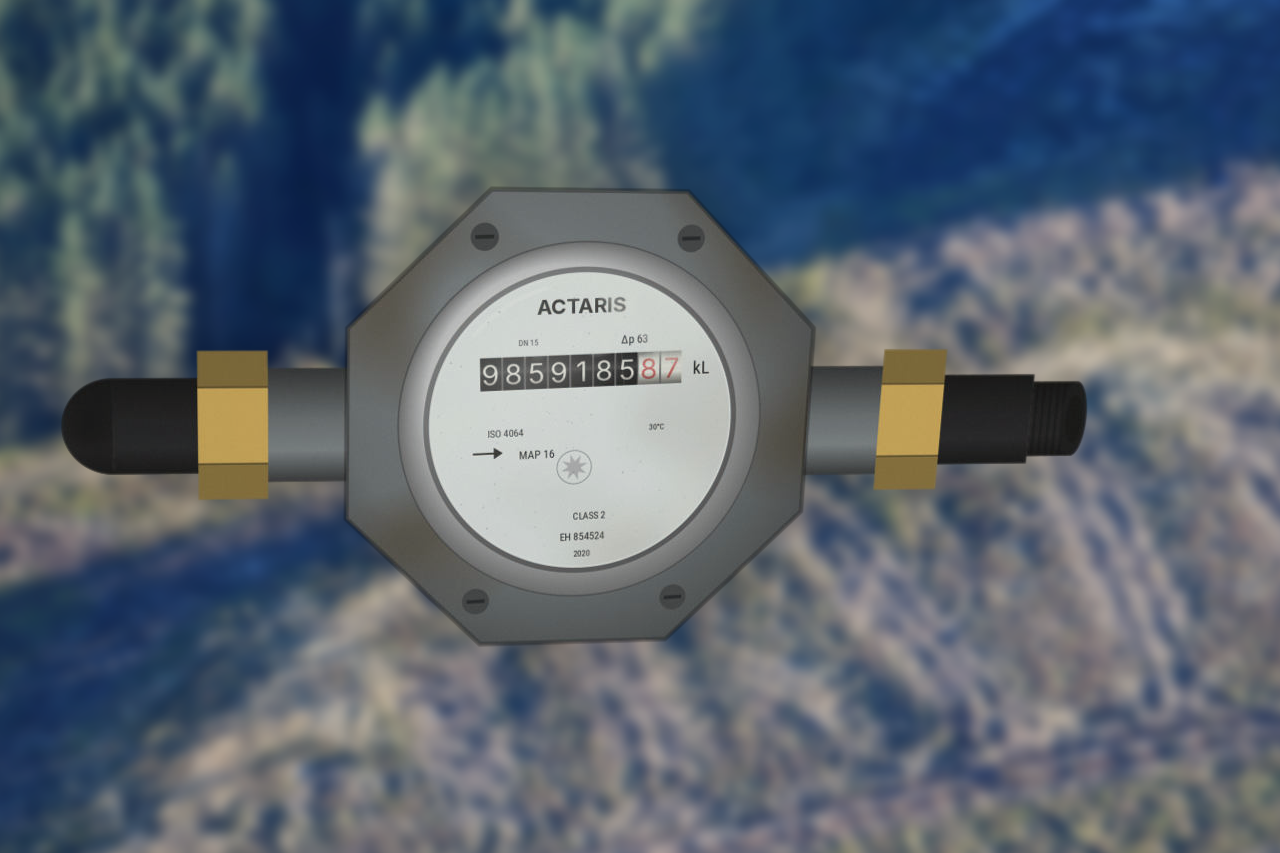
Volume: 9859185.87 kL
